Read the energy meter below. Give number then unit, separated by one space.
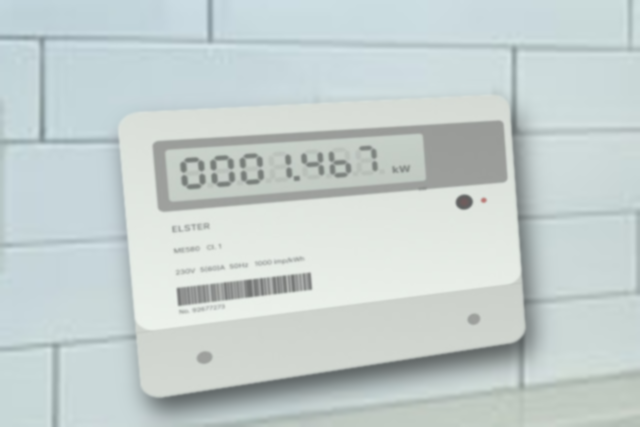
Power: 1.467 kW
